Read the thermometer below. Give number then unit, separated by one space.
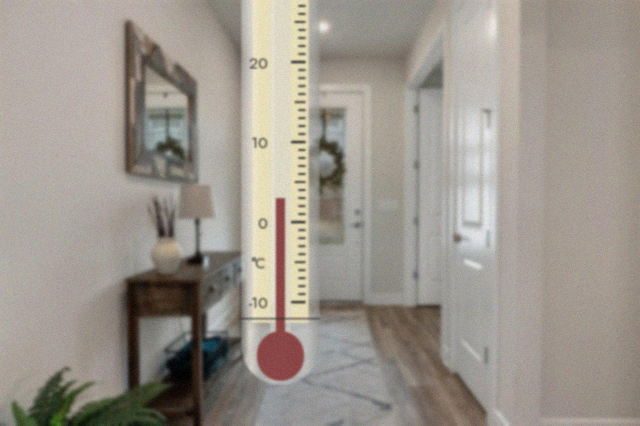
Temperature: 3 °C
